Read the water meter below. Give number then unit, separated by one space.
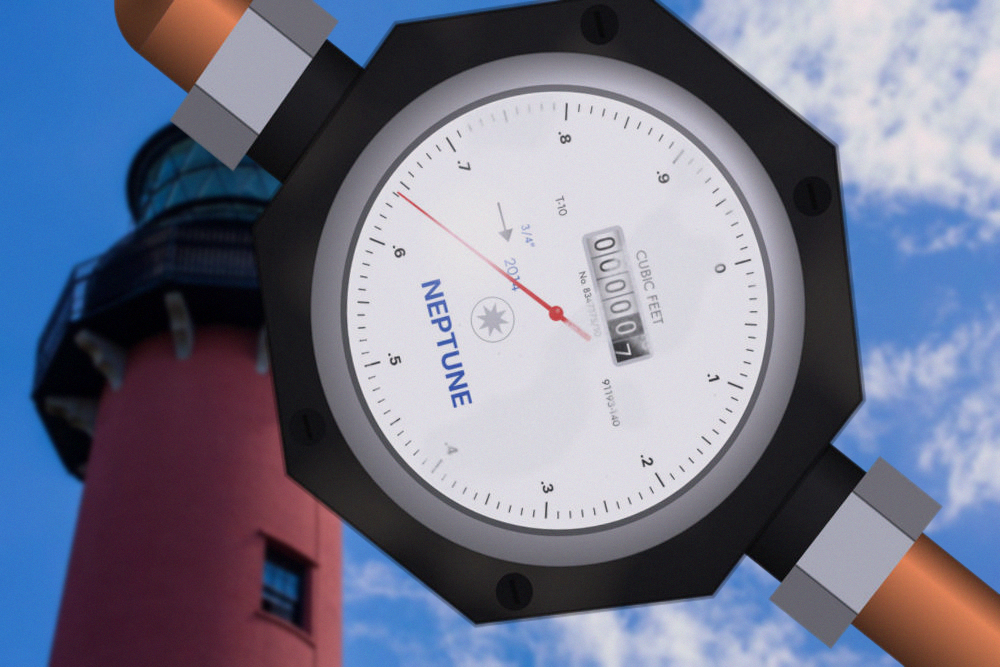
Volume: 6.64 ft³
